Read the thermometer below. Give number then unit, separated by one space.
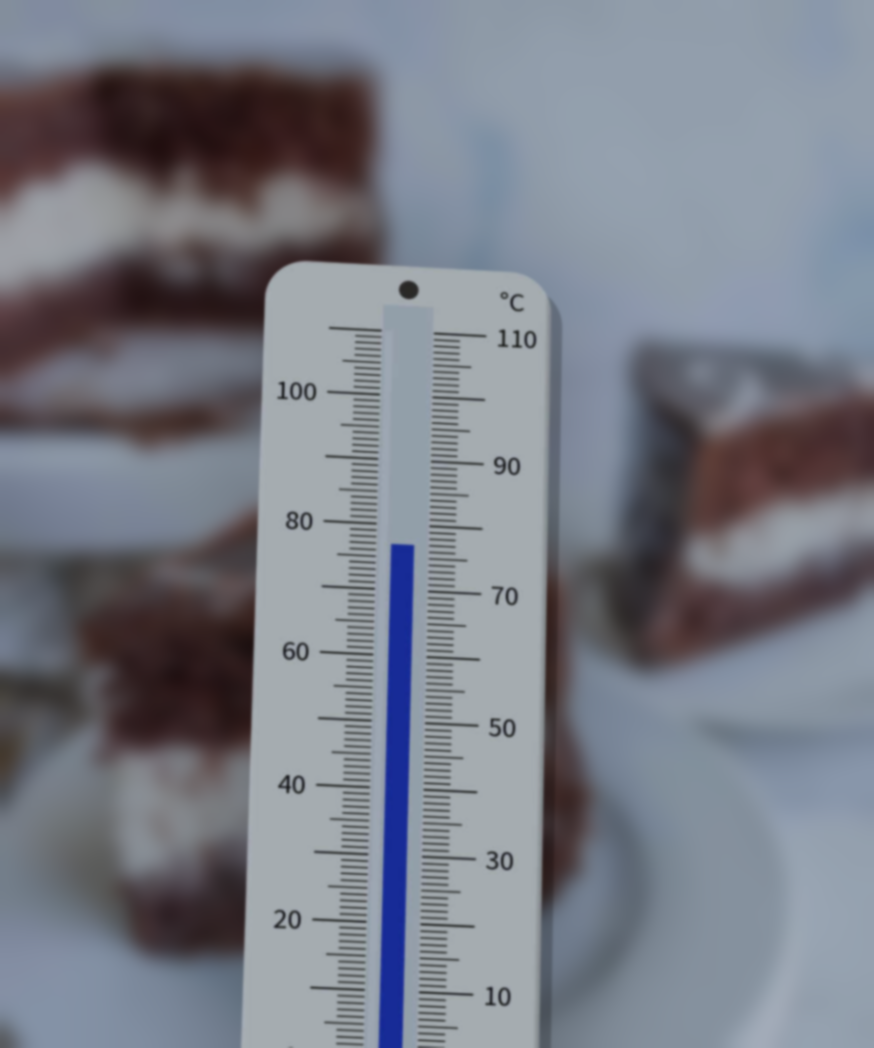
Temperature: 77 °C
